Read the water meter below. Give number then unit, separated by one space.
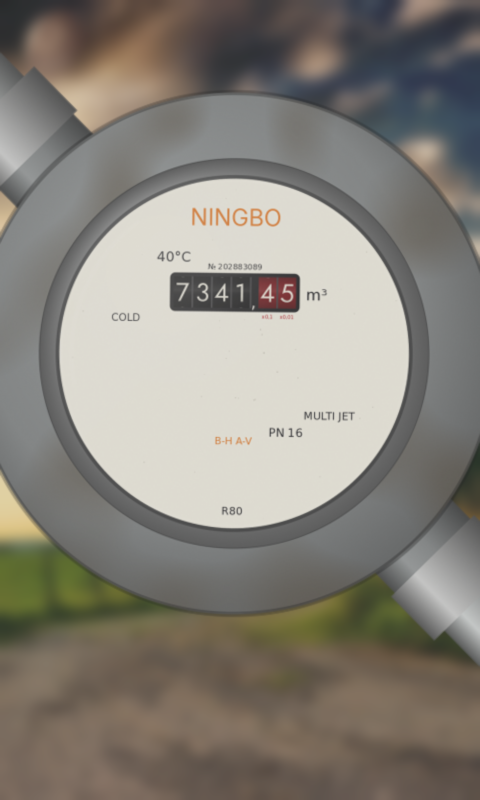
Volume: 7341.45 m³
